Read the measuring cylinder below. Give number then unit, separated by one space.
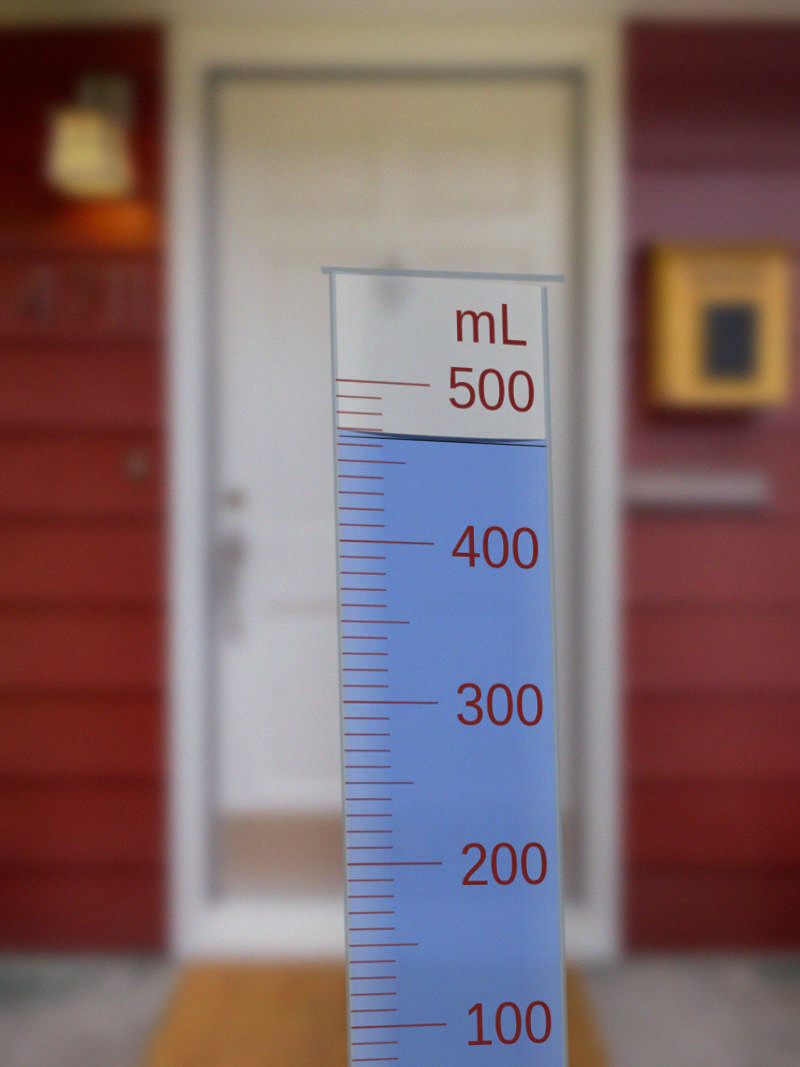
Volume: 465 mL
